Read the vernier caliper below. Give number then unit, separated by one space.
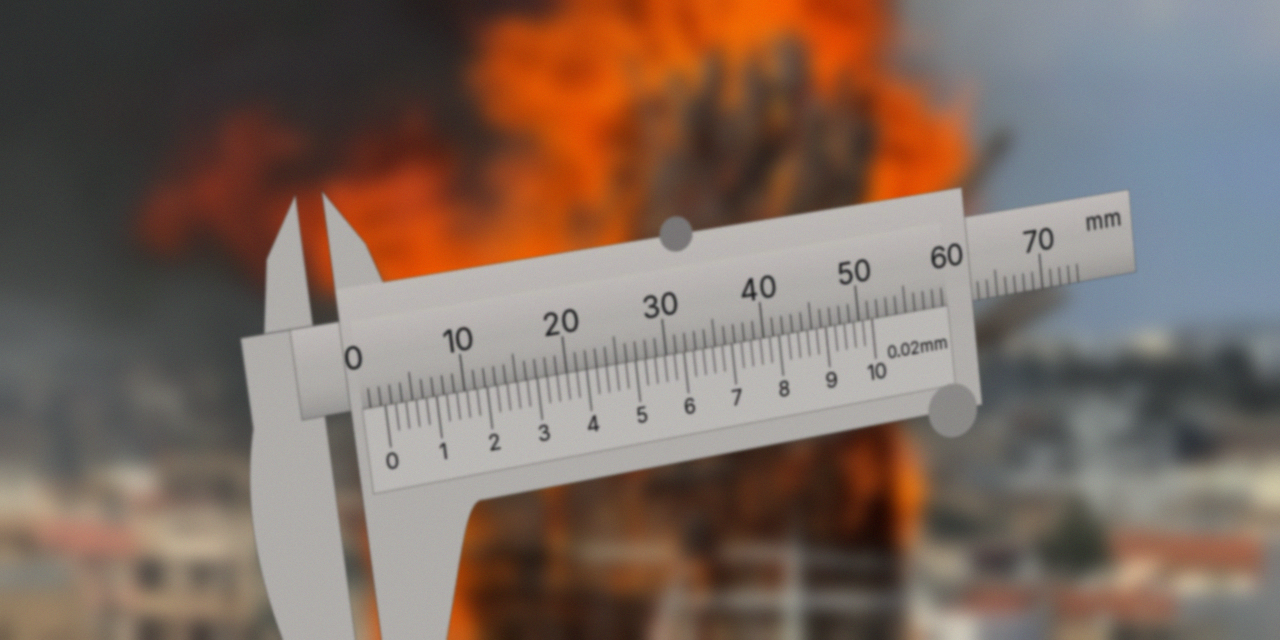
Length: 2.4 mm
